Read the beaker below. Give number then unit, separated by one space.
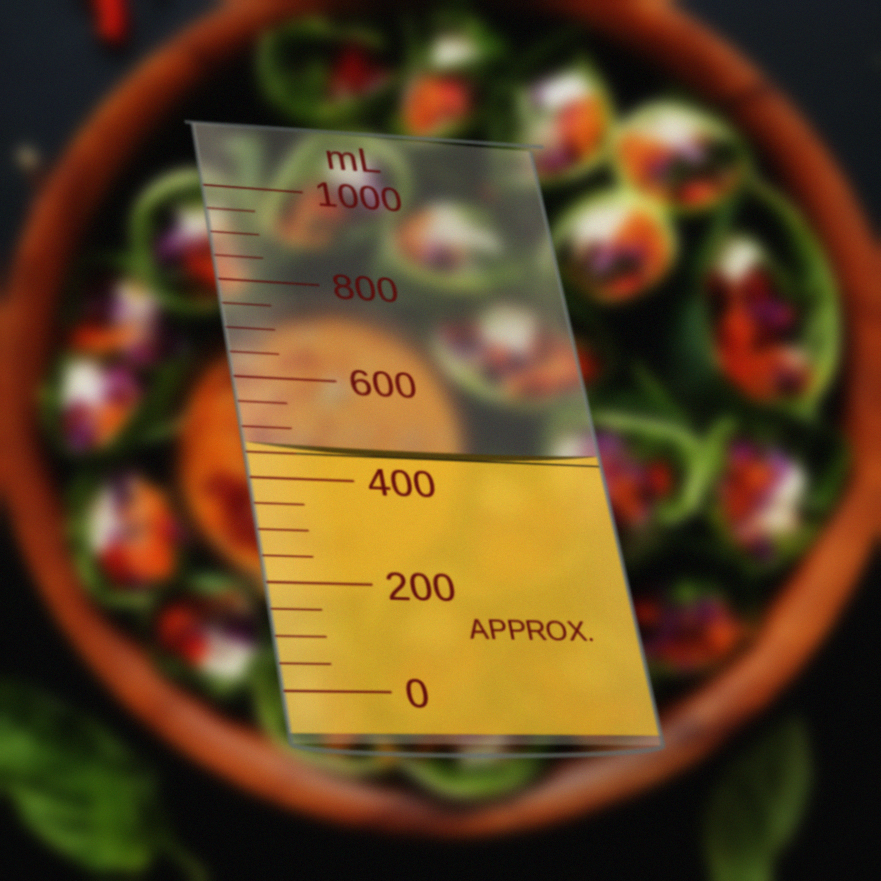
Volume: 450 mL
